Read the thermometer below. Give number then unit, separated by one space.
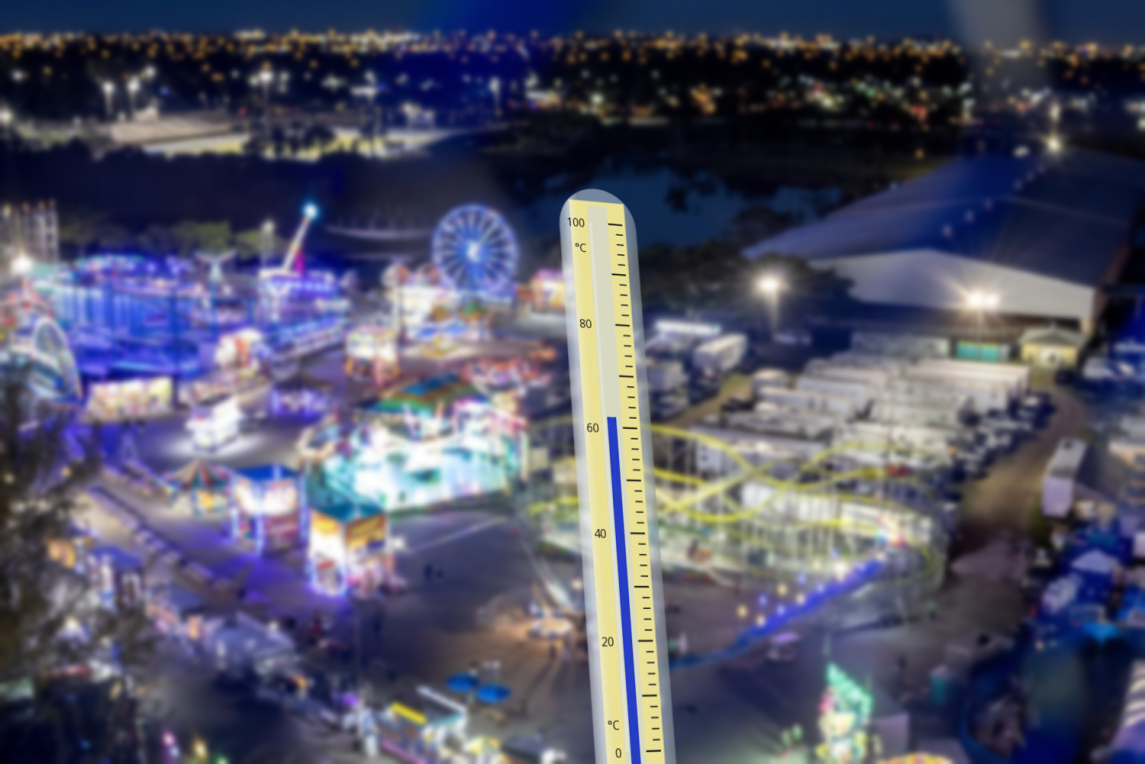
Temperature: 62 °C
